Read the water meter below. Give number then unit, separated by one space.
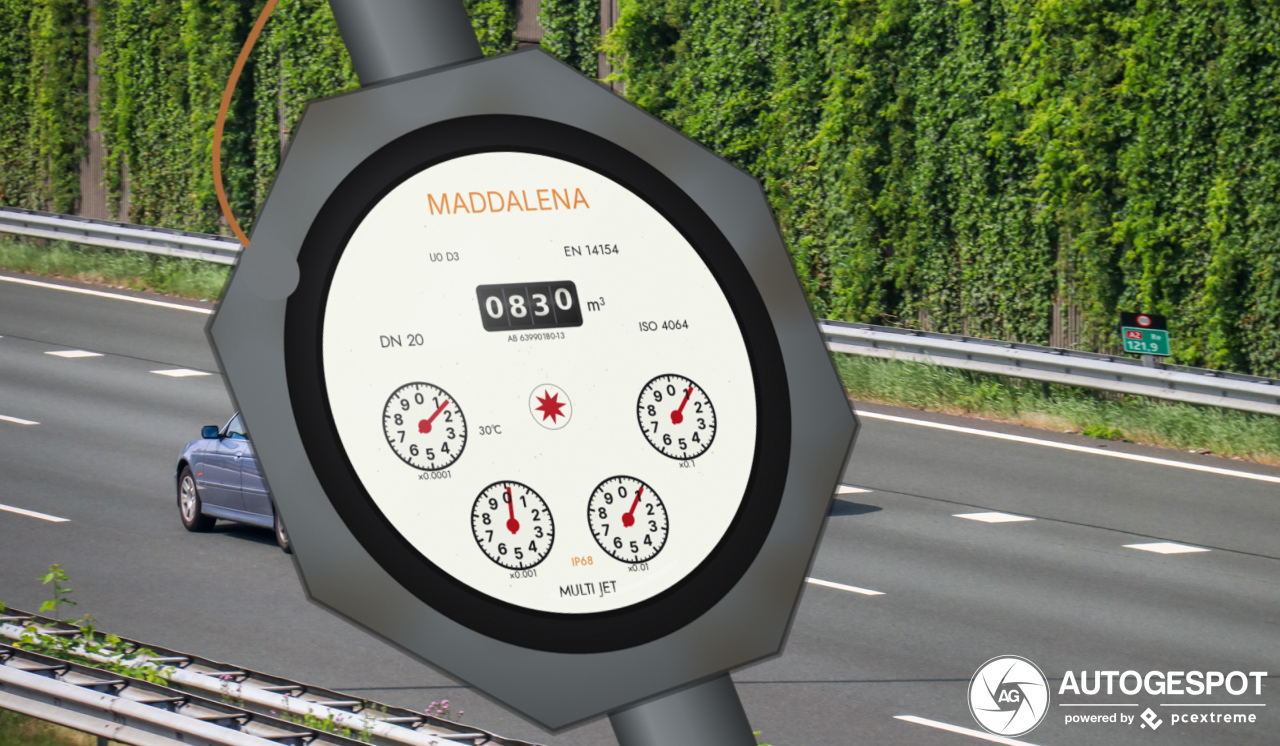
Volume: 830.1101 m³
